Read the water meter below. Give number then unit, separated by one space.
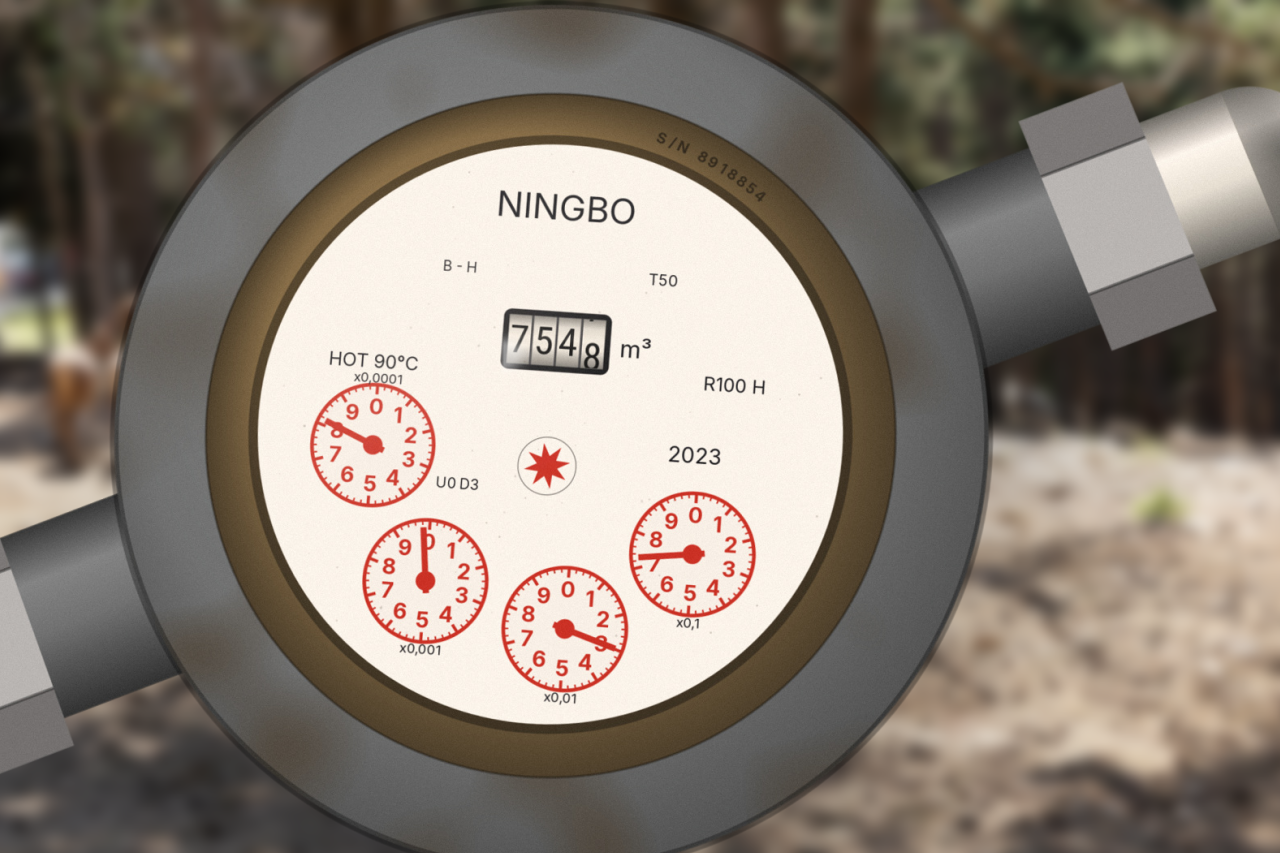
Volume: 7547.7298 m³
